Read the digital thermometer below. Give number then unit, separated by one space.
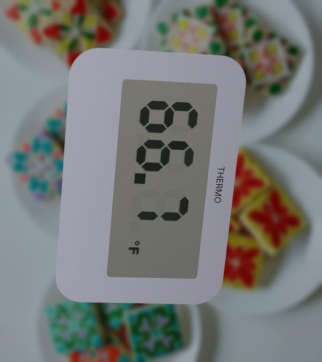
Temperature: 66.7 °F
